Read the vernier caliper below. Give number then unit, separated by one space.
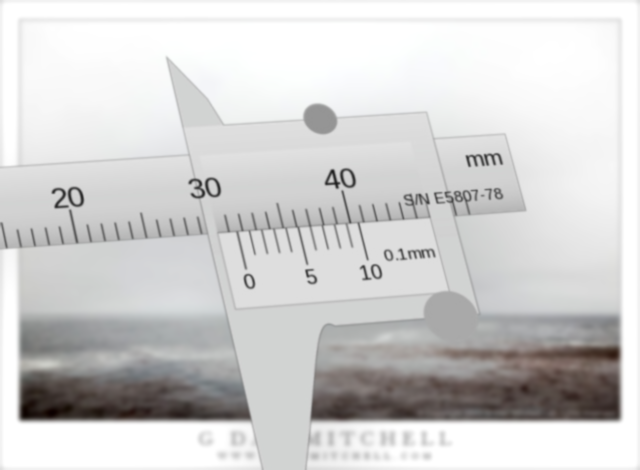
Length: 31.6 mm
